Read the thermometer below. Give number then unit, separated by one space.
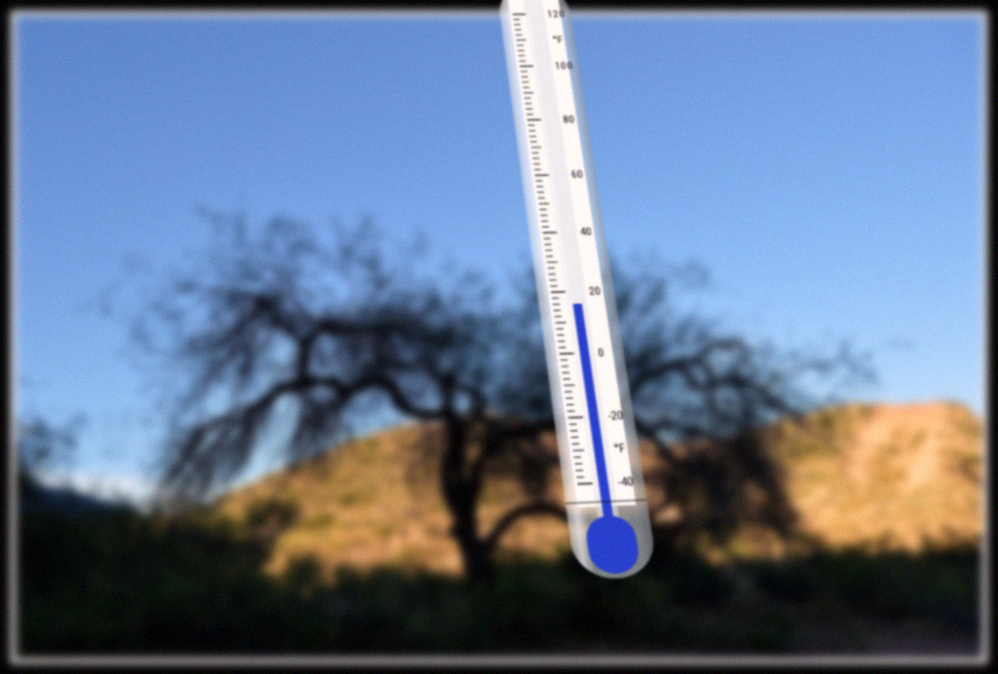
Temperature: 16 °F
